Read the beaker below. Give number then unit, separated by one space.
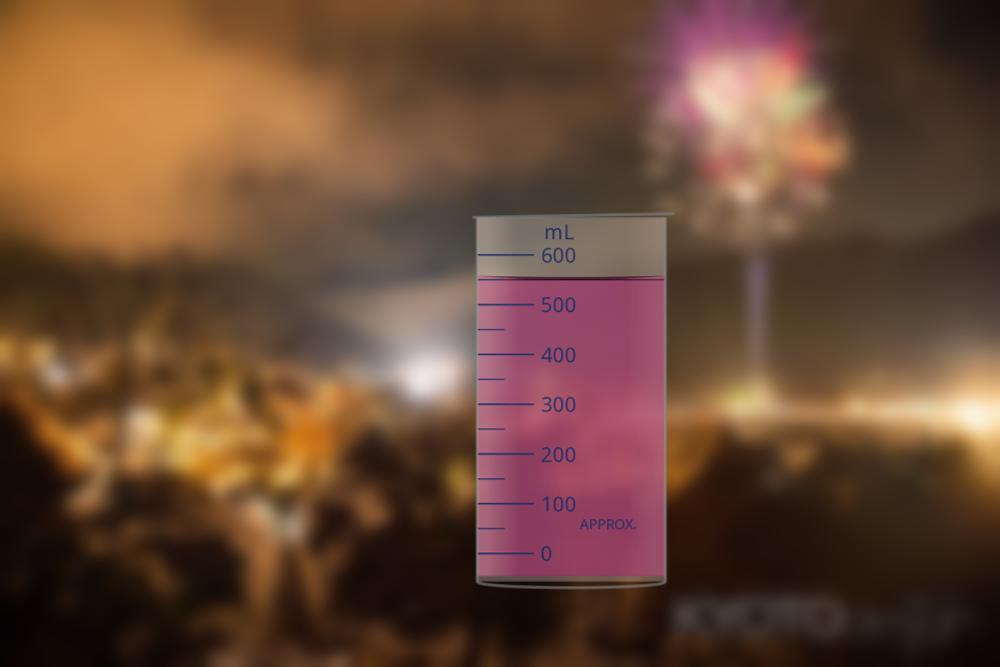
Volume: 550 mL
